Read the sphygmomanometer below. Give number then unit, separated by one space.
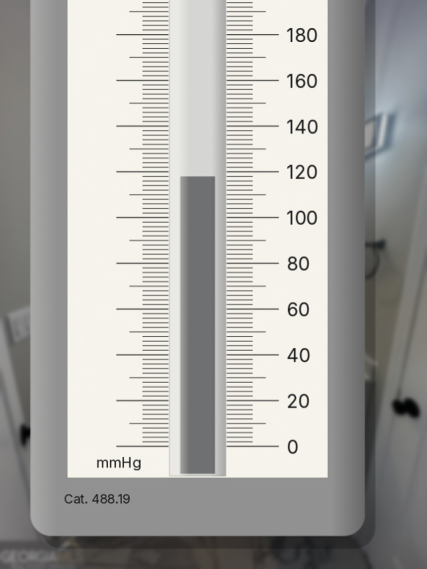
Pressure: 118 mmHg
